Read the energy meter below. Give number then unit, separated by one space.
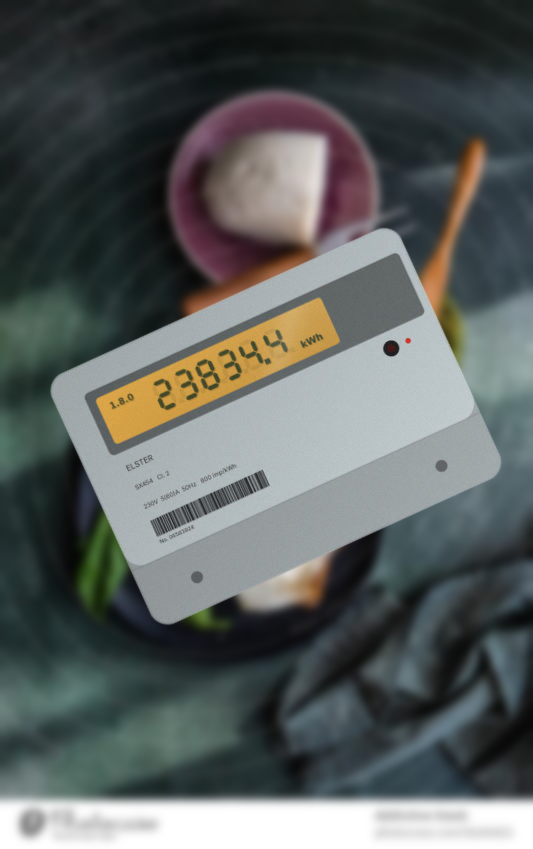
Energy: 23834.4 kWh
